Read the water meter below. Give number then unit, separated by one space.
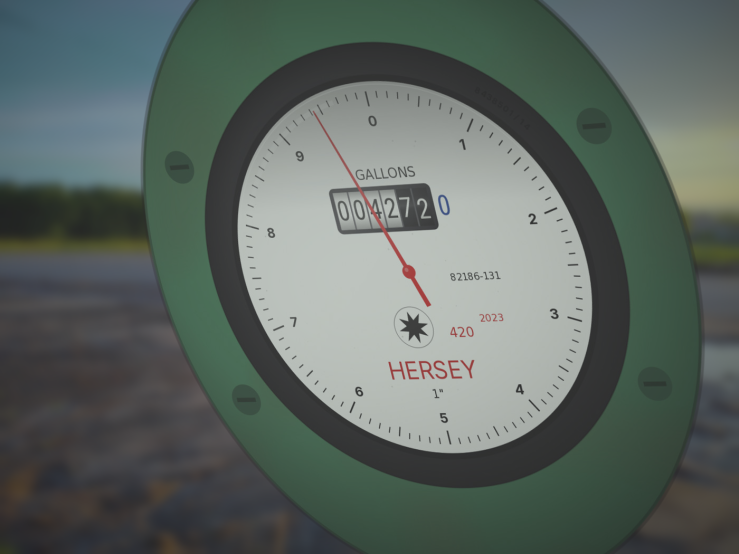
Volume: 42719.4 gal
